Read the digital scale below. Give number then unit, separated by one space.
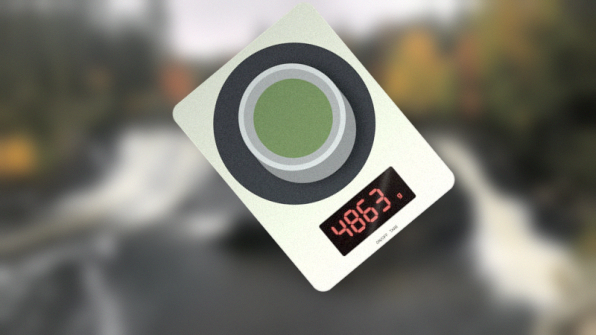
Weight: 4863 g
